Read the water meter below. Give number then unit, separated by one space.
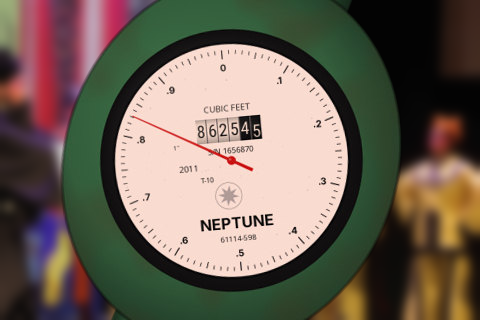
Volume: 862544.83 ft³
